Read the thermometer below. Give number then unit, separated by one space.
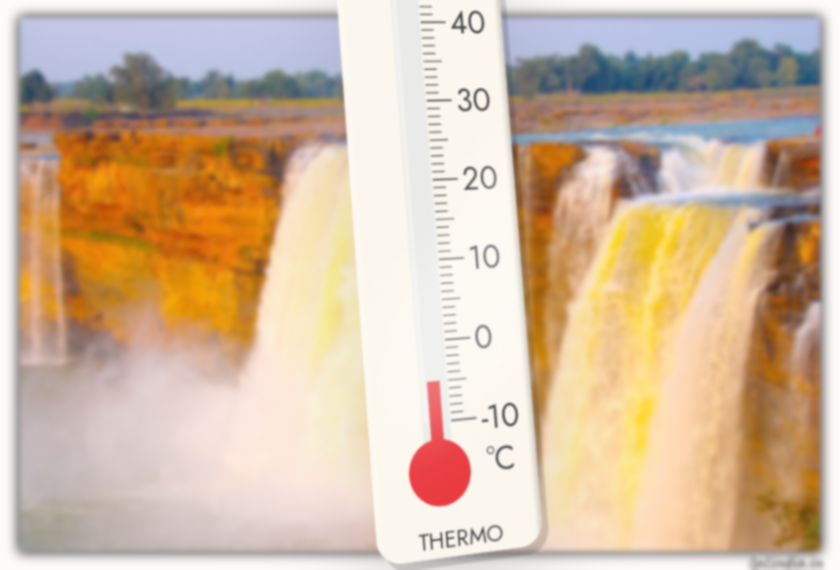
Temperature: -5 °C
